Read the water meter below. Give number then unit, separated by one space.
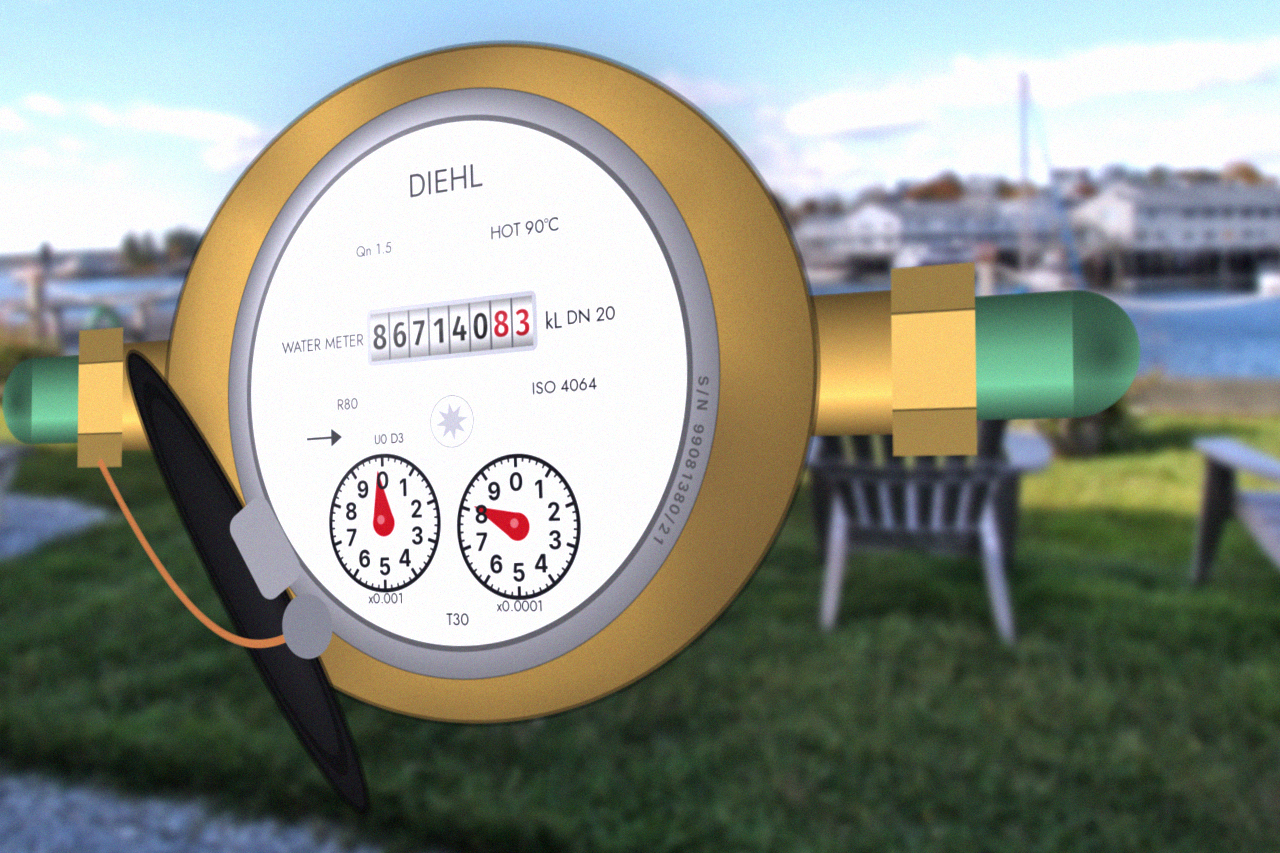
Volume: 867140.8298 kL
